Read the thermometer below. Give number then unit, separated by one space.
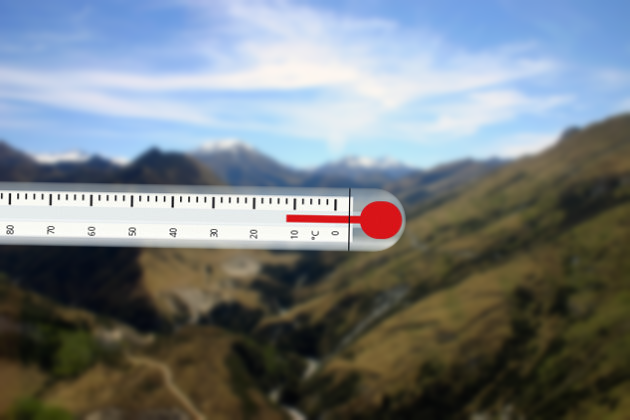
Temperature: 12 °C
